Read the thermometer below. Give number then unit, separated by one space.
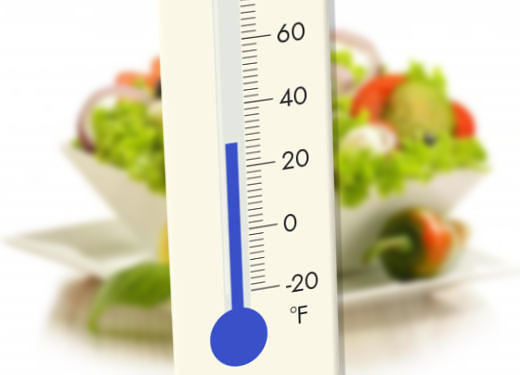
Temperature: 28 °F
